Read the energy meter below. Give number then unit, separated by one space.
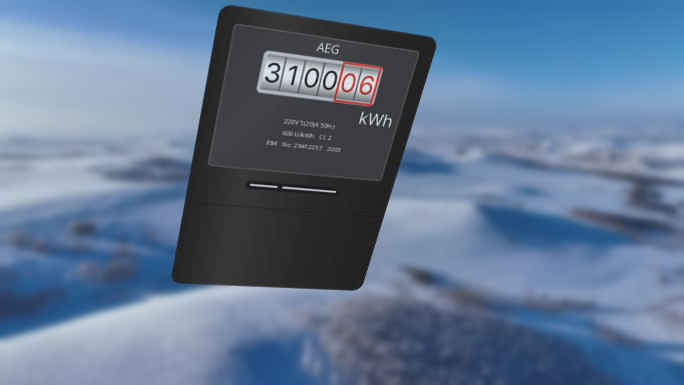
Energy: 3100.06 kWh
